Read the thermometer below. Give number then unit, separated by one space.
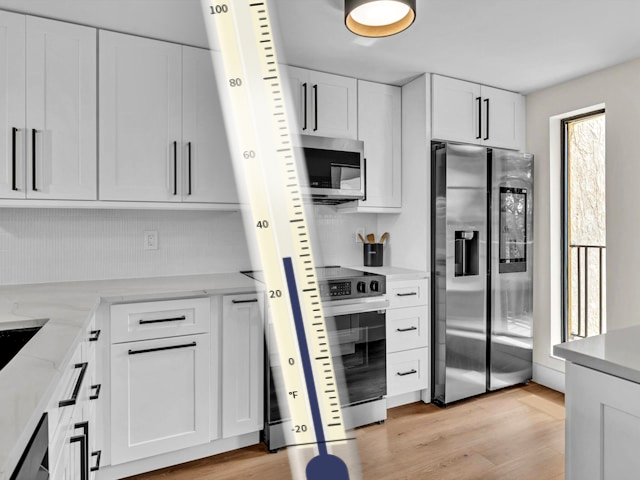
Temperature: 30 °F
